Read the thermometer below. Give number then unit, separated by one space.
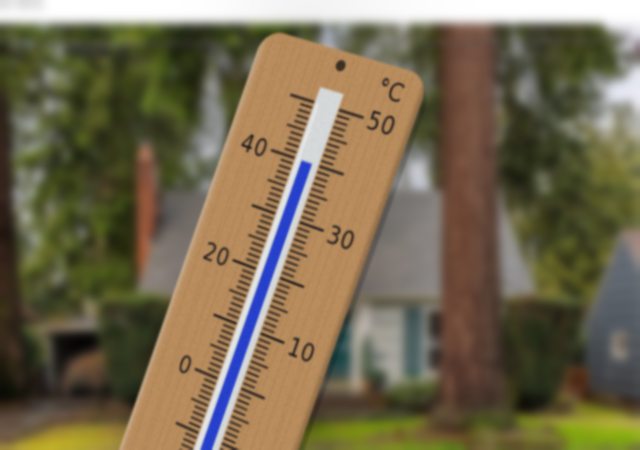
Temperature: 40 °C
